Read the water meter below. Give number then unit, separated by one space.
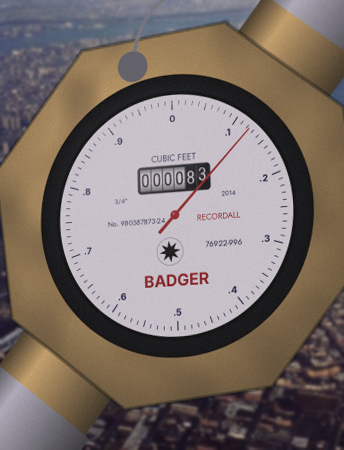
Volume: 83.12 ft³
